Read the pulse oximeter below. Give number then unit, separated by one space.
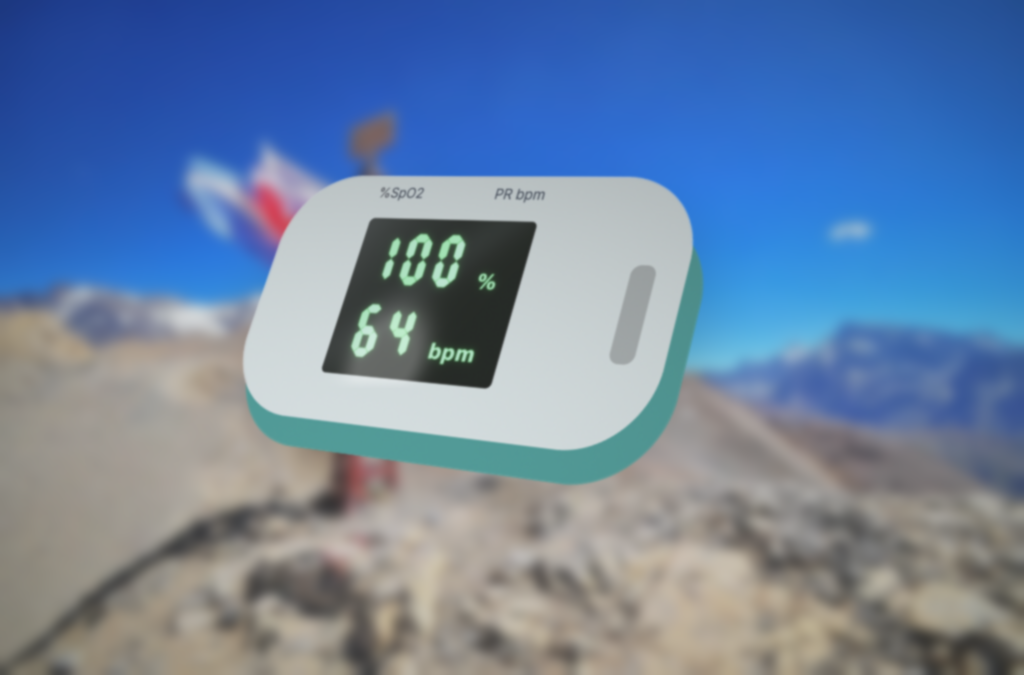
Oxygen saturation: 100 %
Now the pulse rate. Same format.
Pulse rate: 64 bpm
